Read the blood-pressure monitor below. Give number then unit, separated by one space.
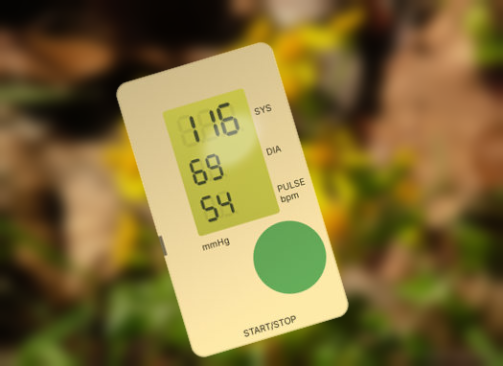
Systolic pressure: 116 mmHg
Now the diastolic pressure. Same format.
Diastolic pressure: 69 mmHg
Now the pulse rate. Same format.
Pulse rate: 54 bpm
